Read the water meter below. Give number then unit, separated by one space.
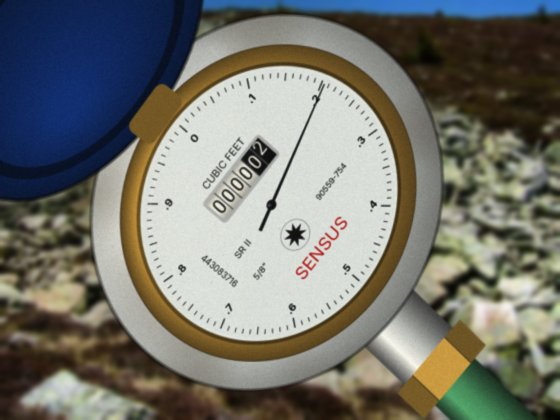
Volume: 2.20 ft³
